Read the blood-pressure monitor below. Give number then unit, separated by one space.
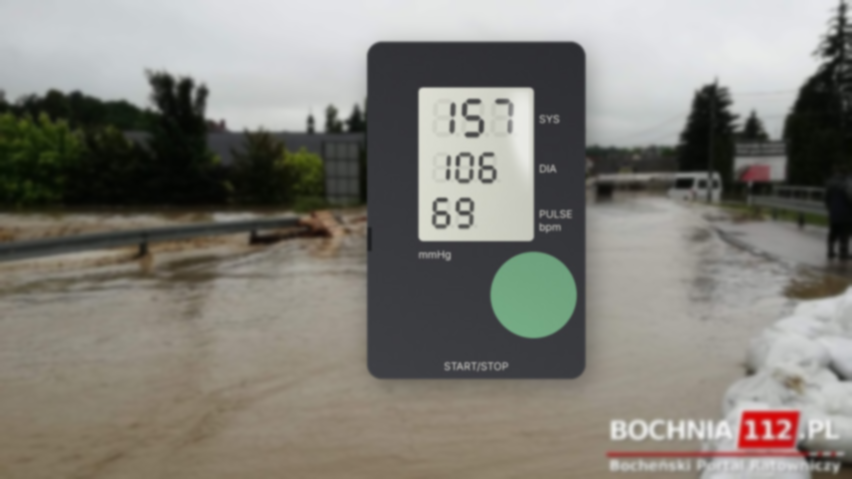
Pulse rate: 69 bpm
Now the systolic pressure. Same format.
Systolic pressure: 157 mmHg
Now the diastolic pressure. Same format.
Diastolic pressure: 106 mmHg
